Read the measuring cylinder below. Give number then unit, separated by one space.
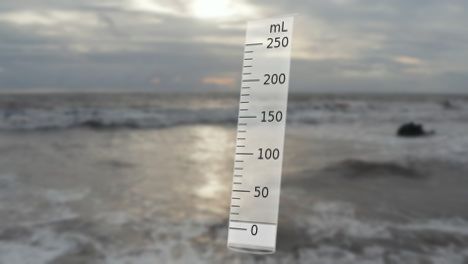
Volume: 10 mL
